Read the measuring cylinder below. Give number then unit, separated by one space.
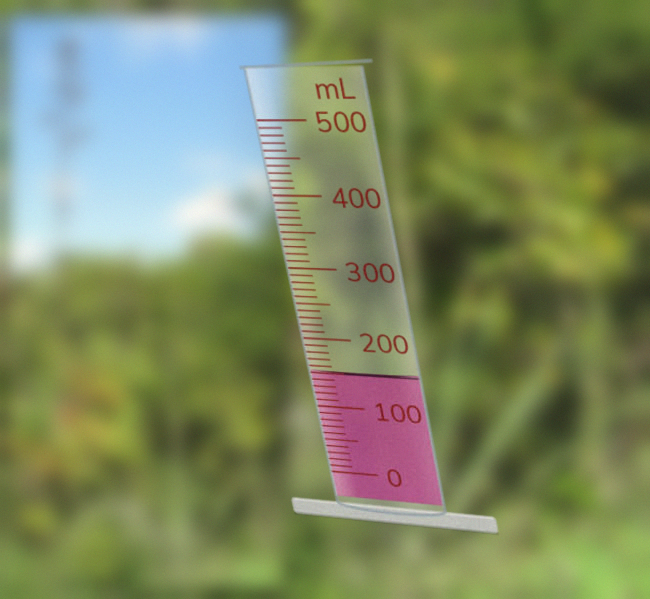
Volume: 150 mL
